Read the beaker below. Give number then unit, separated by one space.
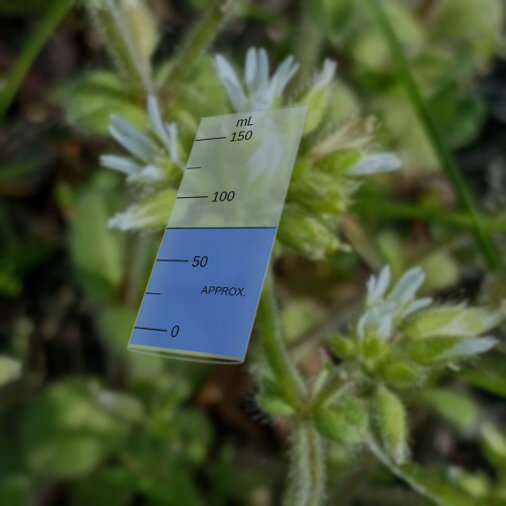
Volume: 75 mL
